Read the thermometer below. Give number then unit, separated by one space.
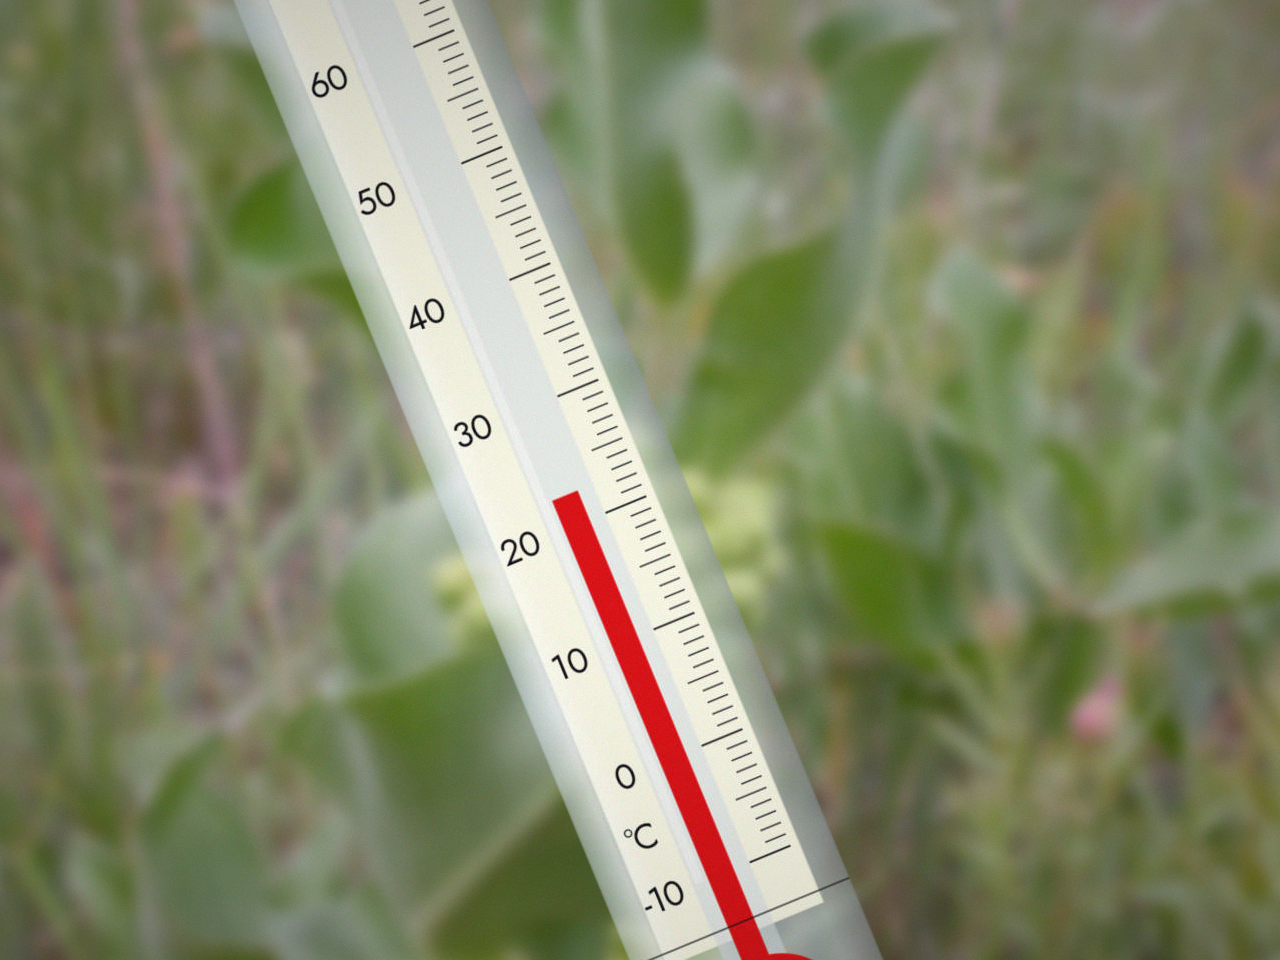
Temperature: 22.5 °C
